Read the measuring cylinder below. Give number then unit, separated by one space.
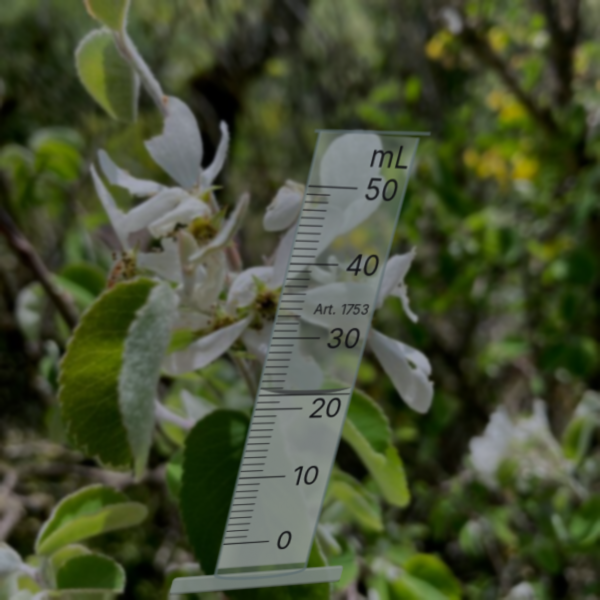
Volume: 22 mL
